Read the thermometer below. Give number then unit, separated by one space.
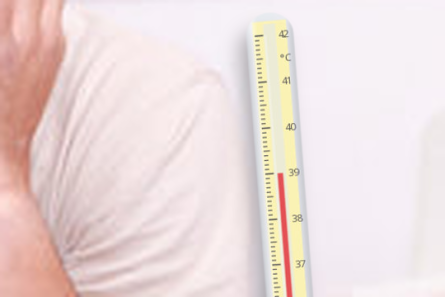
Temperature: 39 °C
